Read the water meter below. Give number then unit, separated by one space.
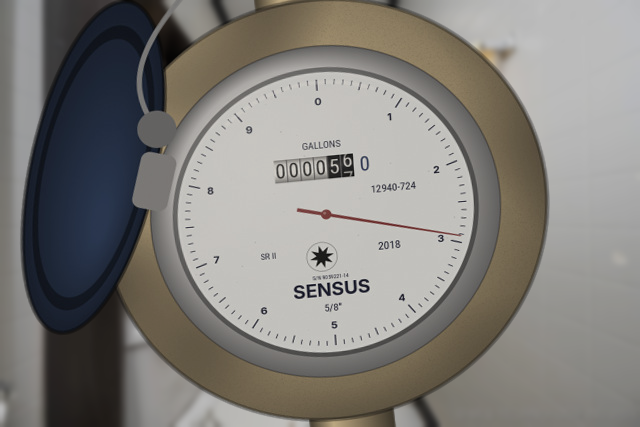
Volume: 562.9 gal
